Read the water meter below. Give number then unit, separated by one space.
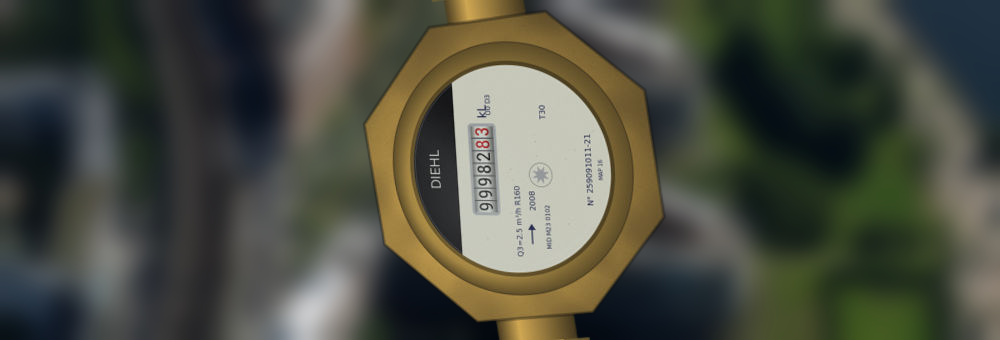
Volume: 99982.83 kL
